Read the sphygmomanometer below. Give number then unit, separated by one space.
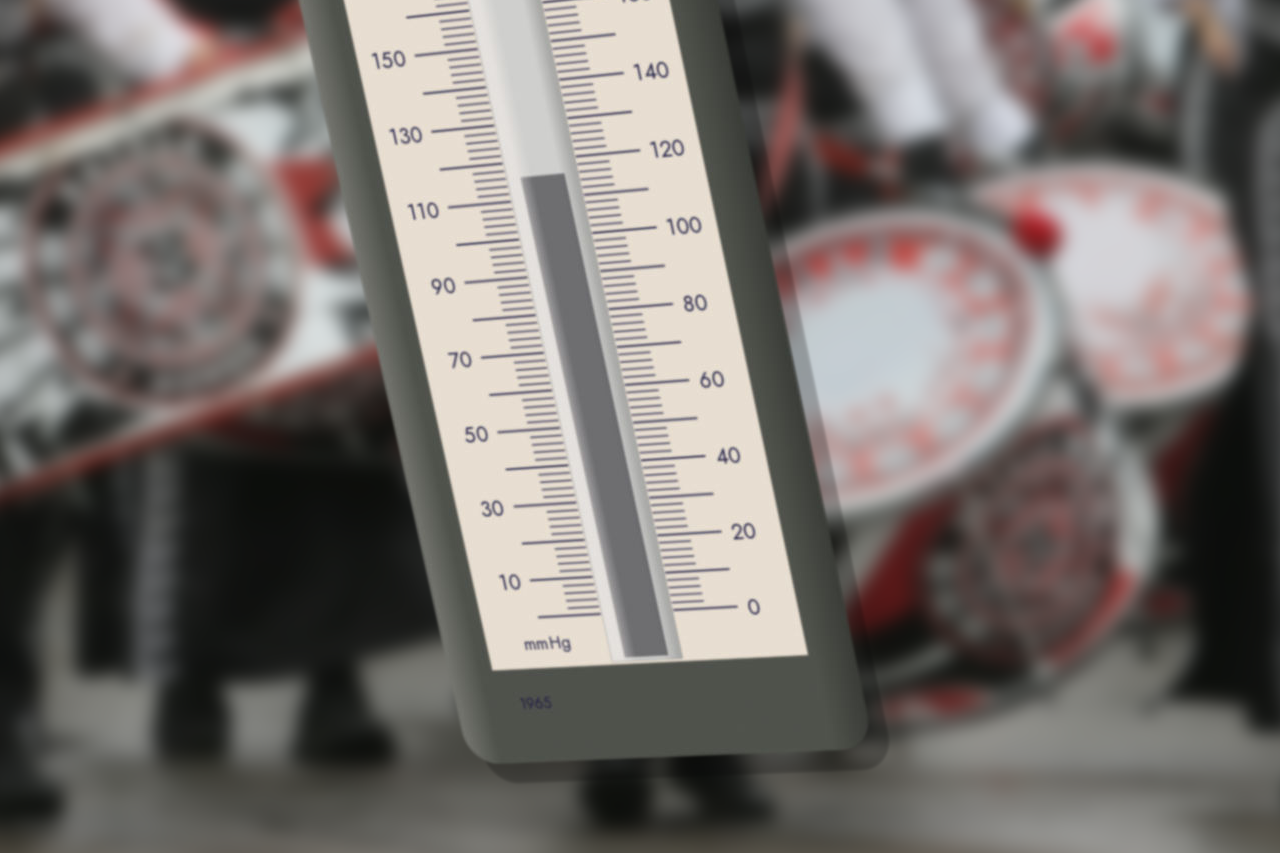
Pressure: 116 mmHg
